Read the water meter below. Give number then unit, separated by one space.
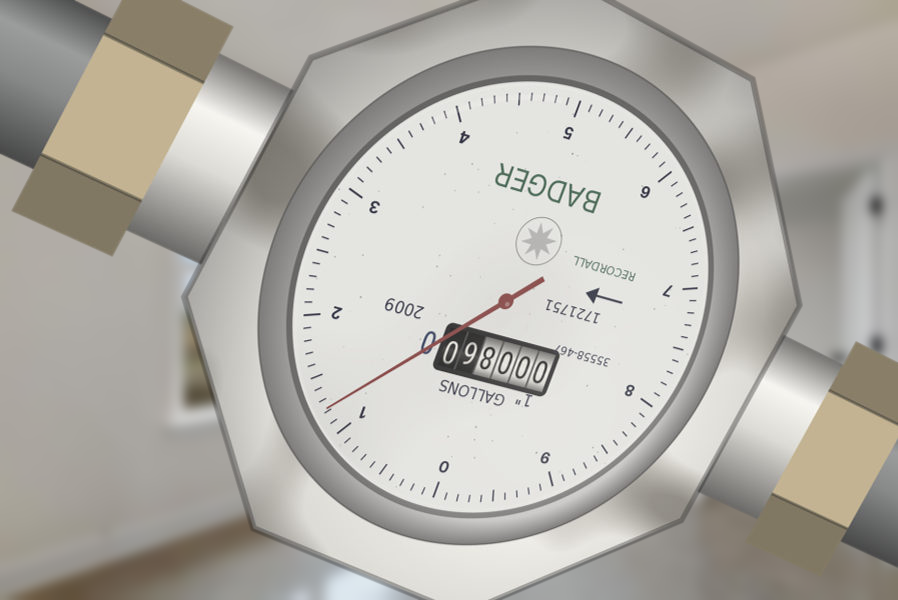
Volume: 8601.2 gal
